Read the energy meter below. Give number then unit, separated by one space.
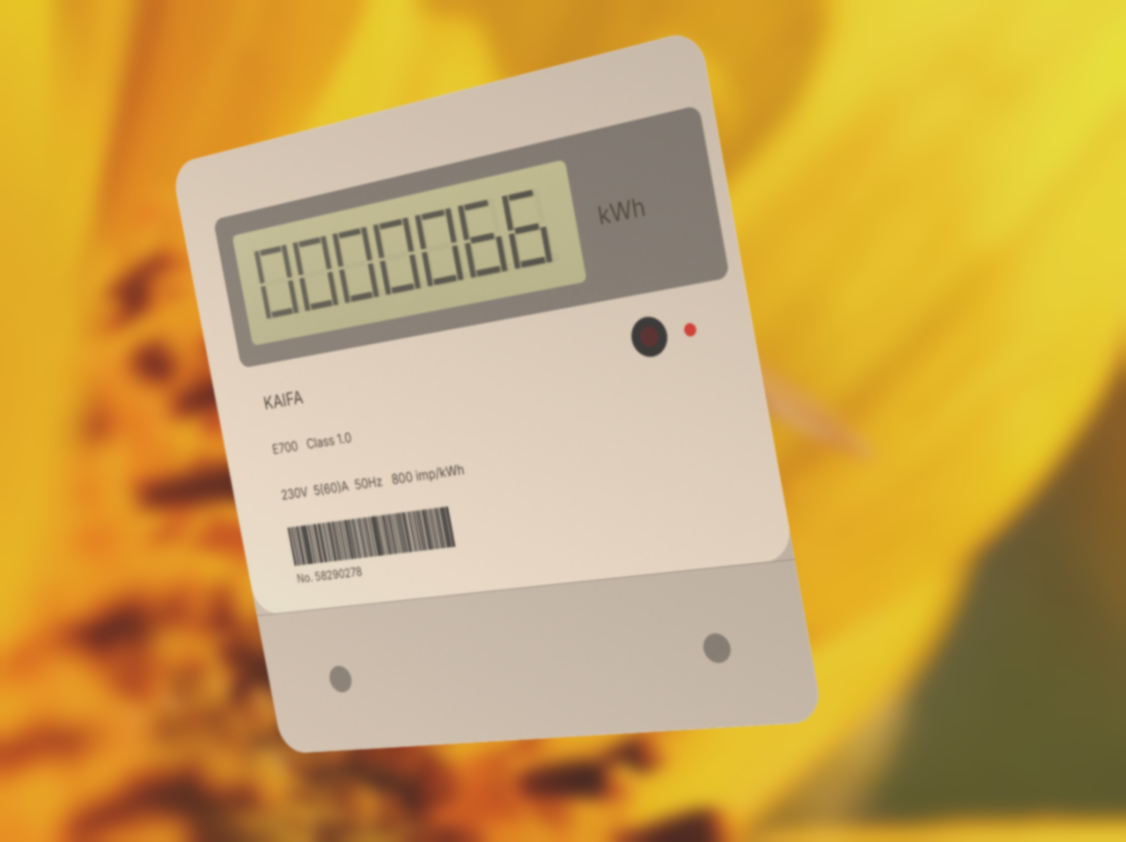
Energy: 66 kWh
